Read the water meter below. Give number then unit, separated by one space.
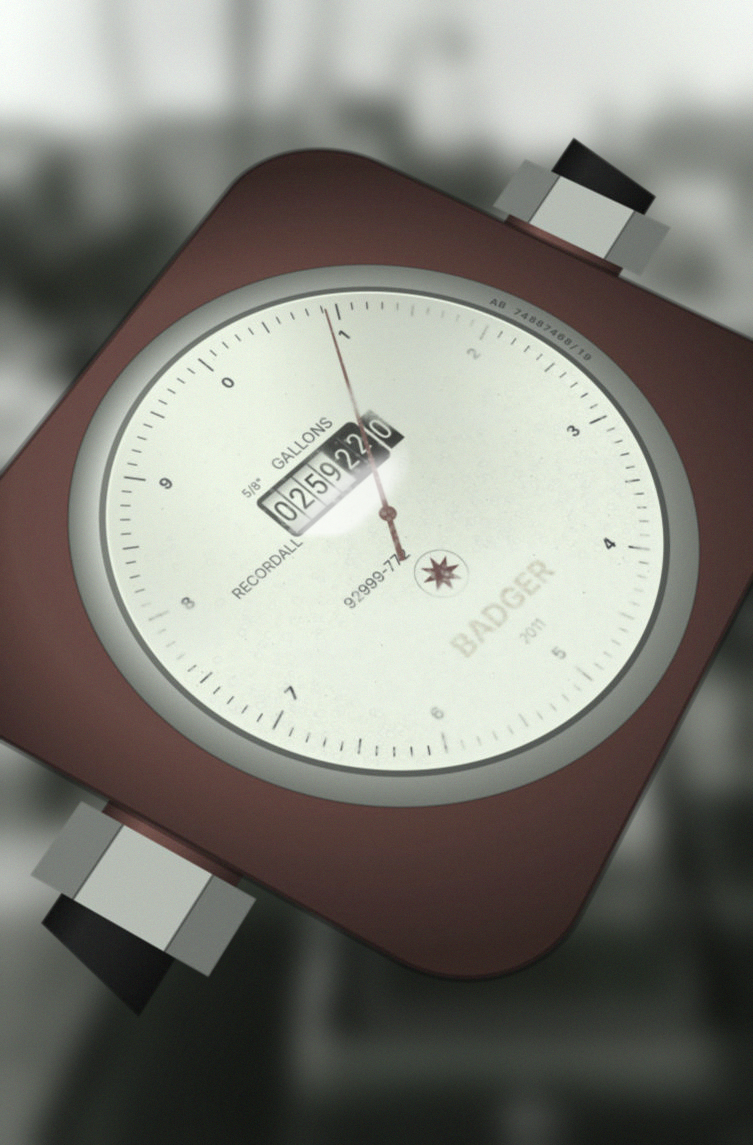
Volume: 259220.9 gal
